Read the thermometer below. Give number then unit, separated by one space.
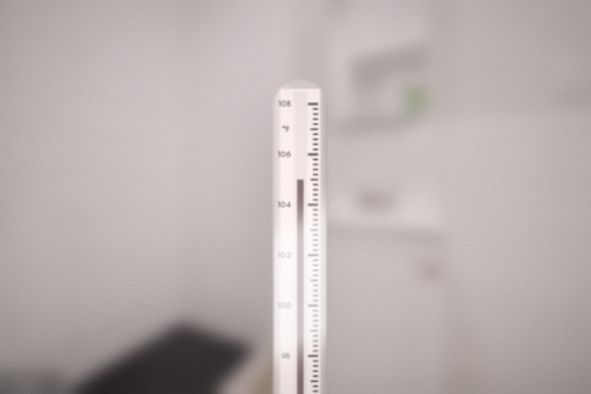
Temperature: 105 °F
